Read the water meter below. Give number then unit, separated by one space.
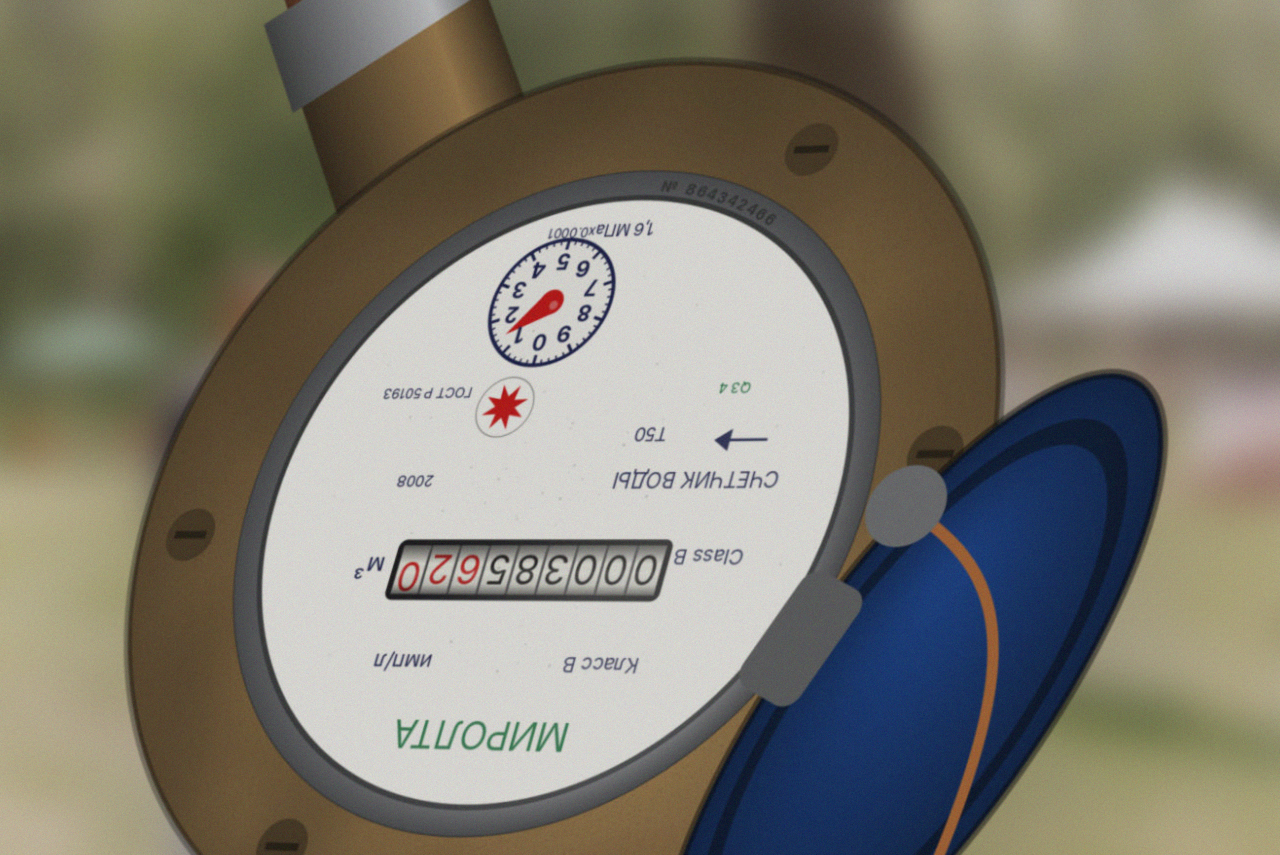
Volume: 385.6201 m³
